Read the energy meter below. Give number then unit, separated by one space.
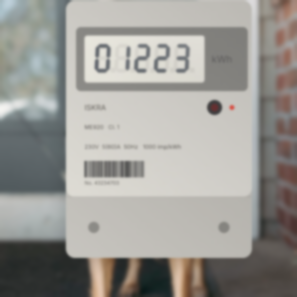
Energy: 1223 kWh
